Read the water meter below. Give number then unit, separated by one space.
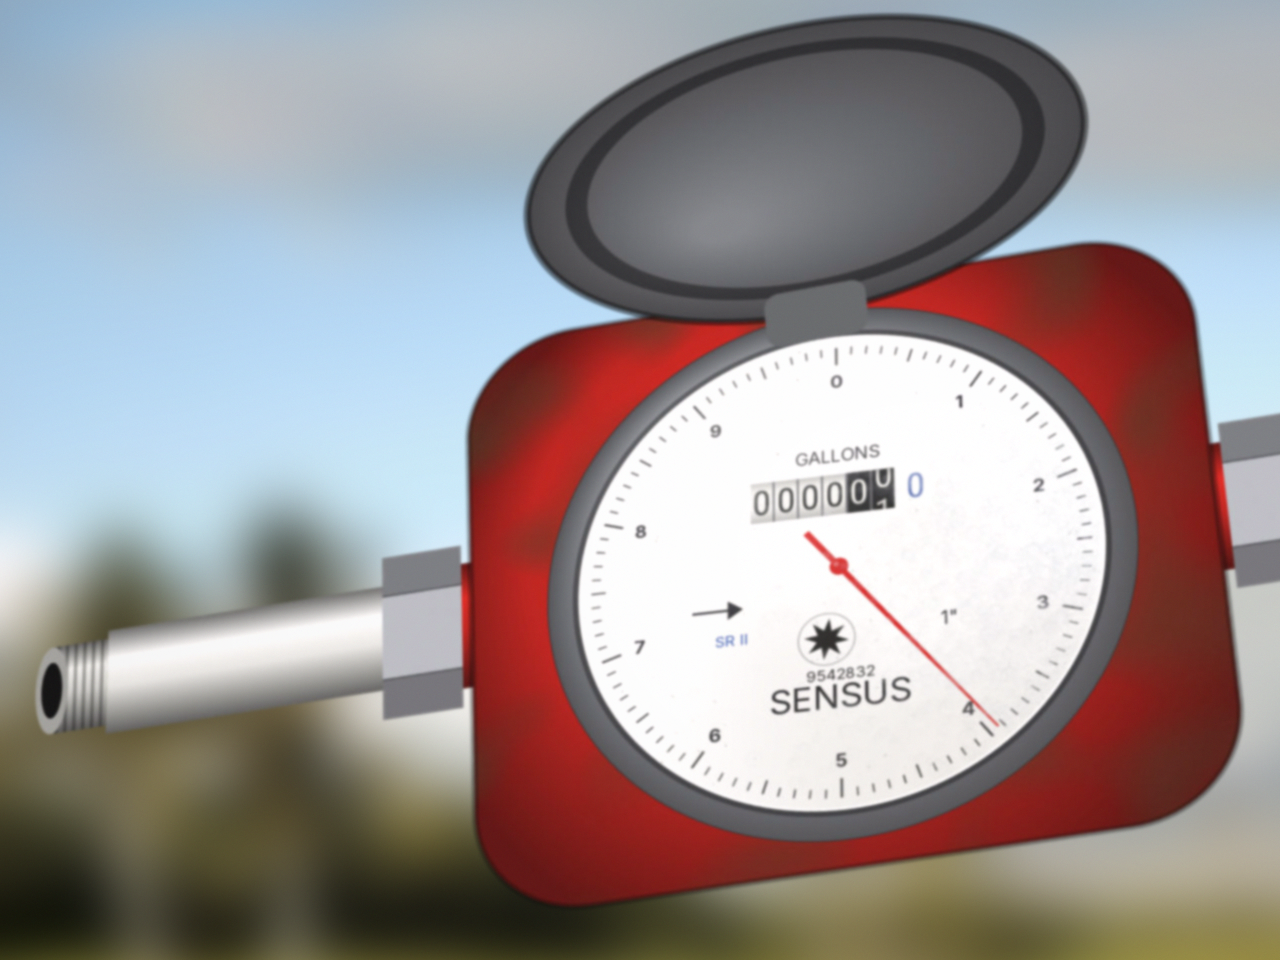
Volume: 3.9 gal
